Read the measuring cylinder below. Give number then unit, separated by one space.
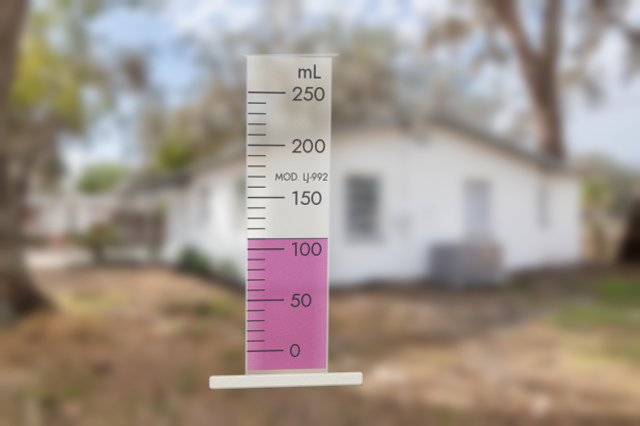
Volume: 110 mL
